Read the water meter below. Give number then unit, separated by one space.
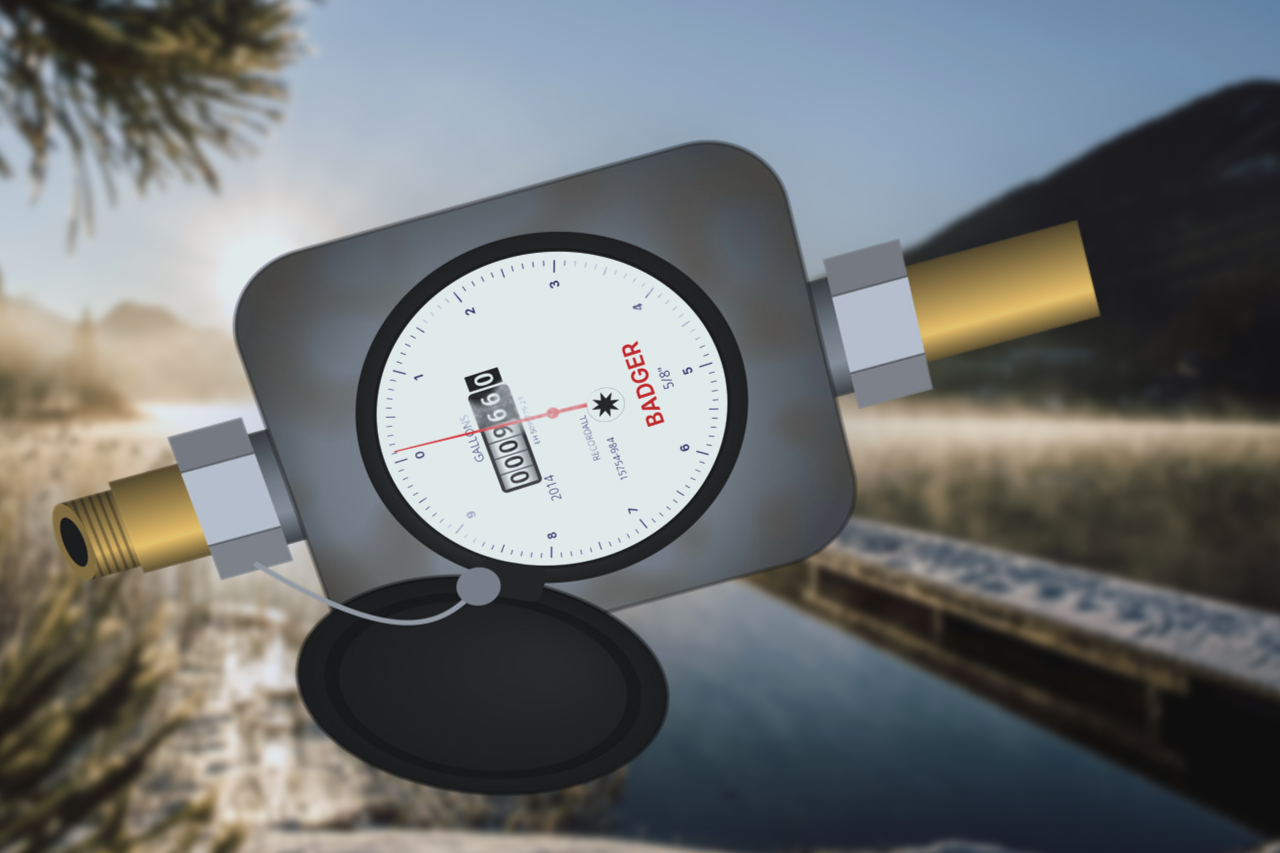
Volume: 9660.1 gal
